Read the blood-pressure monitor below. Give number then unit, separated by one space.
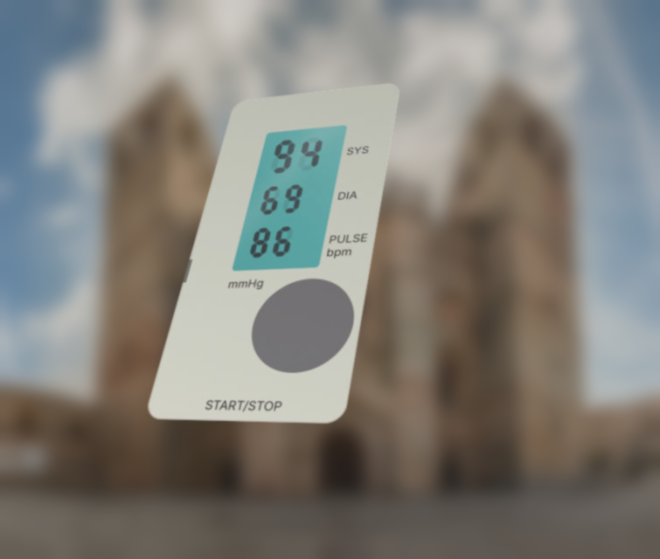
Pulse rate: 86 bpm
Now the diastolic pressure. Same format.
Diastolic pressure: 69 mmHg
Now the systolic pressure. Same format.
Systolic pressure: 94 mmHg
